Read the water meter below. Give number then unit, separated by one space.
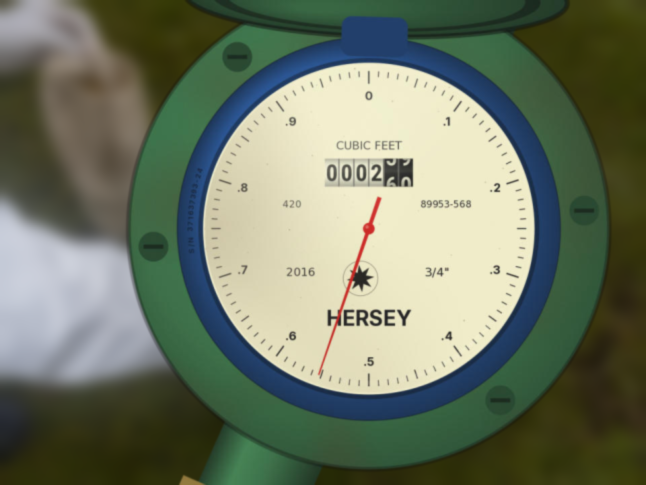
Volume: 259.55 ft³
